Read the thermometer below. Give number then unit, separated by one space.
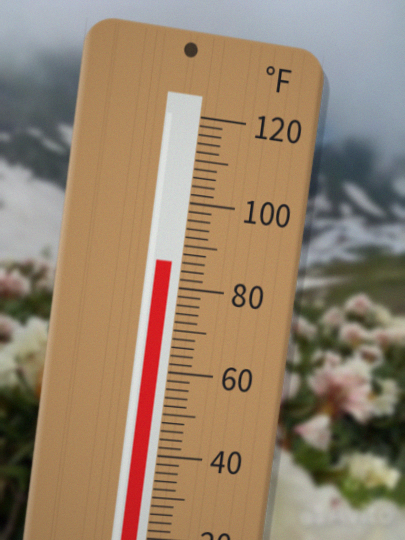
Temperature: 86 °F
